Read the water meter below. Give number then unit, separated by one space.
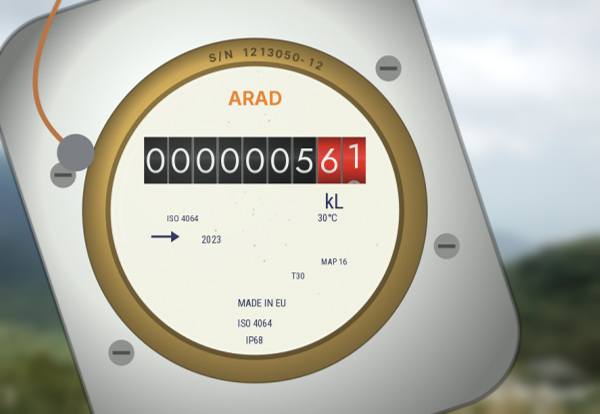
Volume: 5.61 kL
